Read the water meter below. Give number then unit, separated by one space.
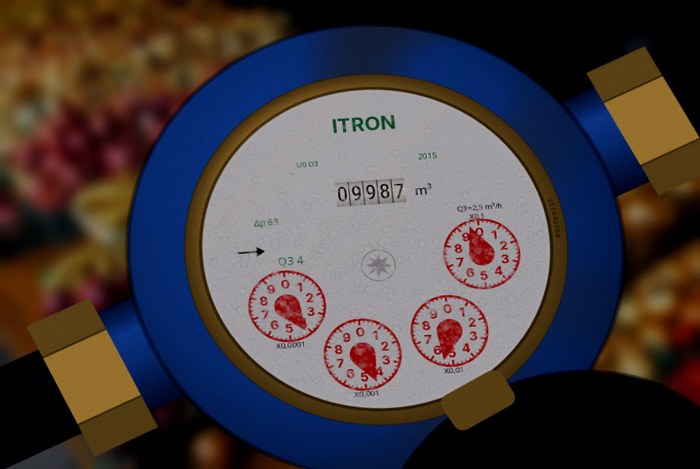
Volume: 9986.9544 m³
